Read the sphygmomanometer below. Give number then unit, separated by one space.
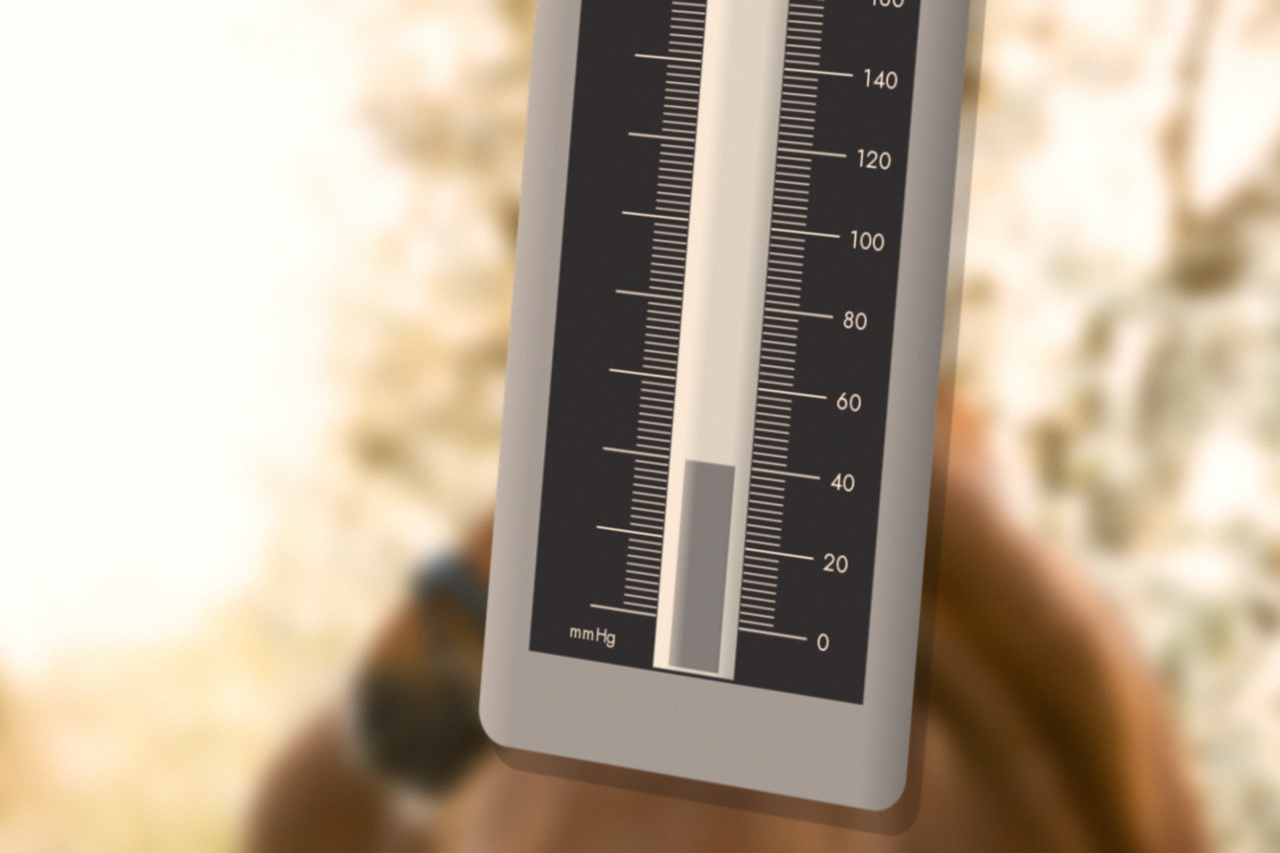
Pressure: 40 mmHg
